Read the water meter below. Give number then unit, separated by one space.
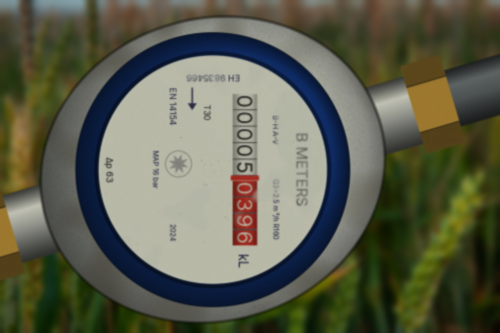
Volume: 5.0396 kL
